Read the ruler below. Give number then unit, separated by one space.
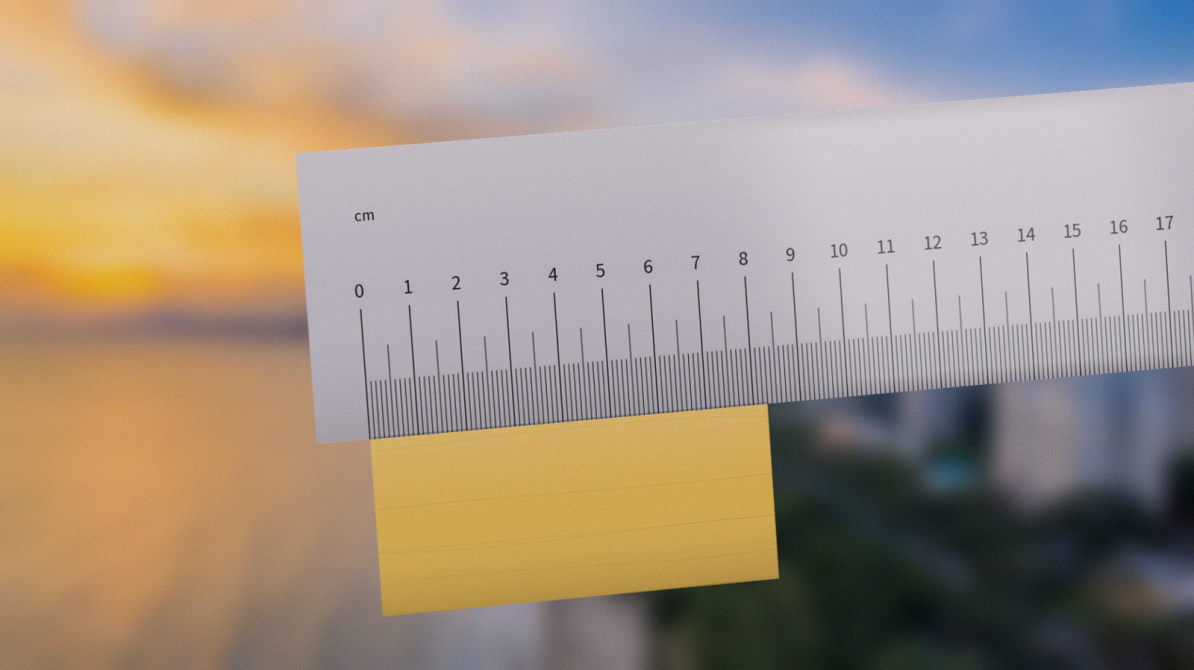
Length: 8.3 cm
